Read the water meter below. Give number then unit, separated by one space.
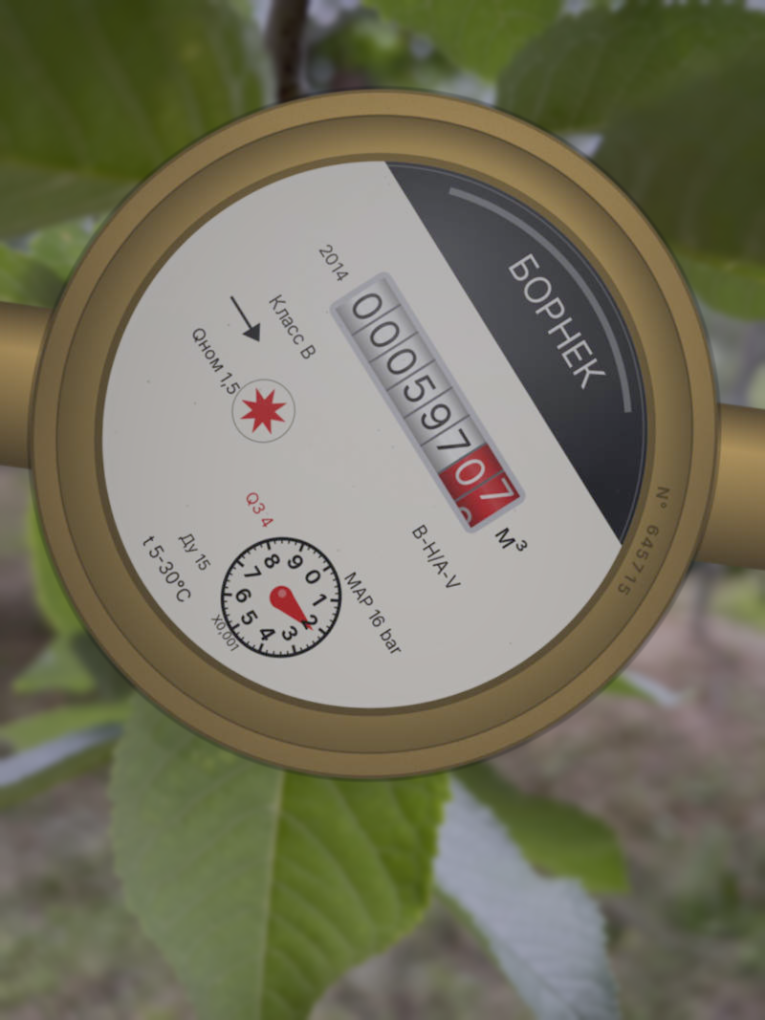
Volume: 597.072 m³
